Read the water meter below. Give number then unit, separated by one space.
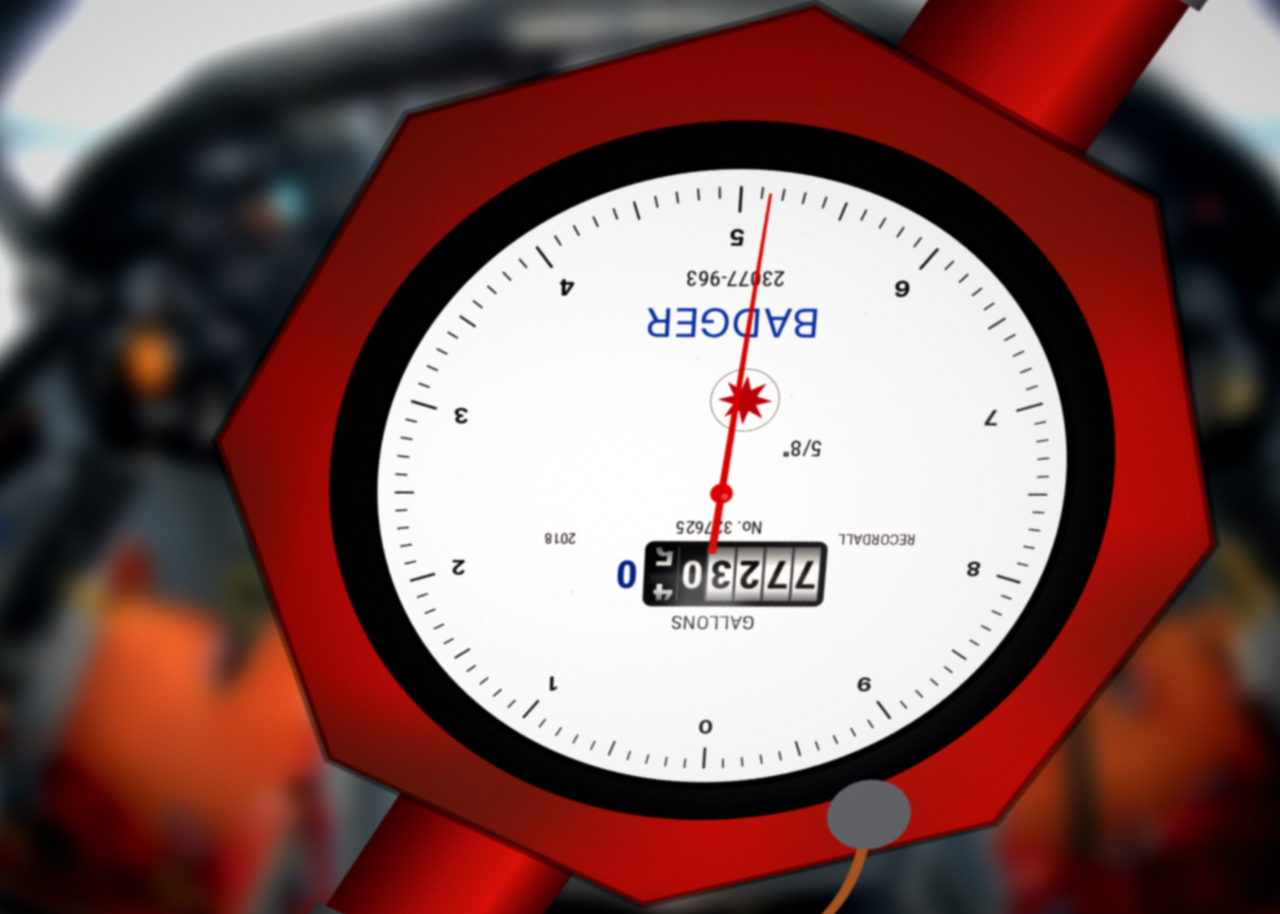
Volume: 7723045.1 gal
